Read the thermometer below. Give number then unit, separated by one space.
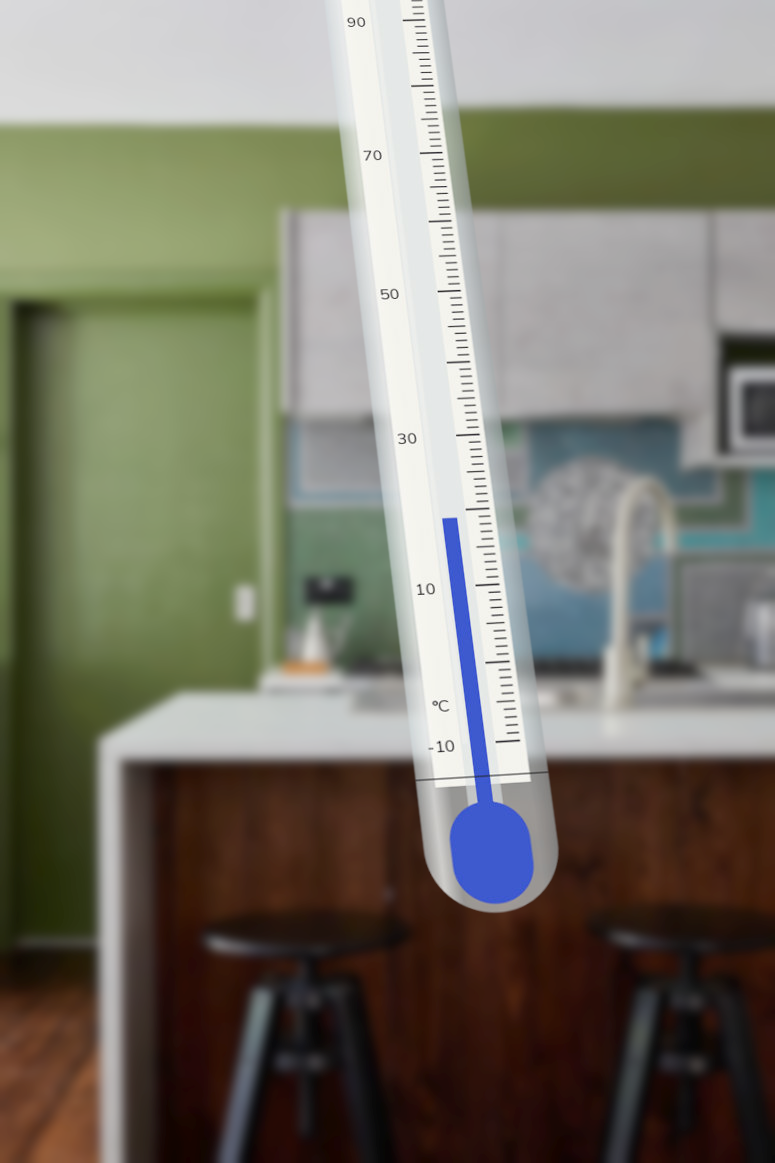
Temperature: 19 °C
